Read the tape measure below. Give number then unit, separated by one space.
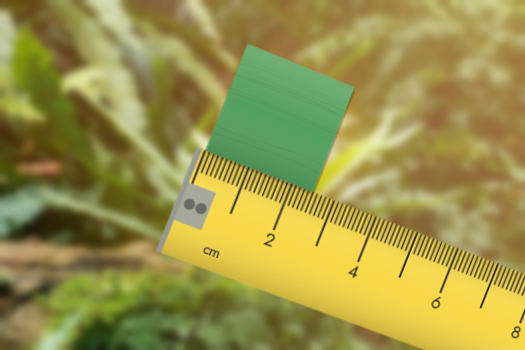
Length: 2.5 cm
